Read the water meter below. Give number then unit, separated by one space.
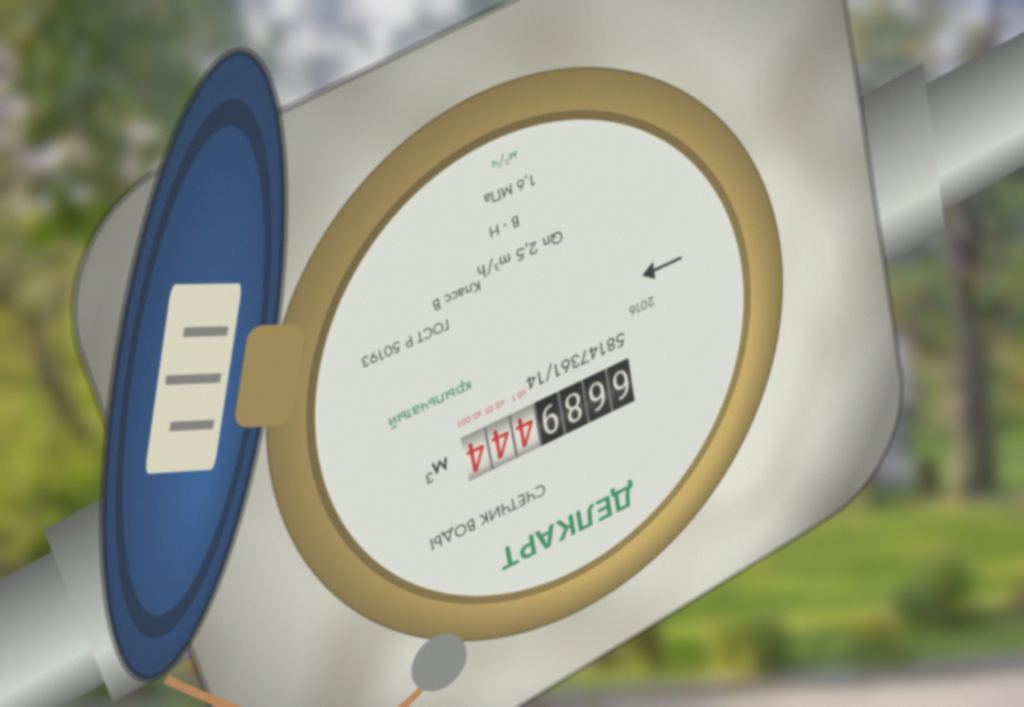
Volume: 6689.444 m³
